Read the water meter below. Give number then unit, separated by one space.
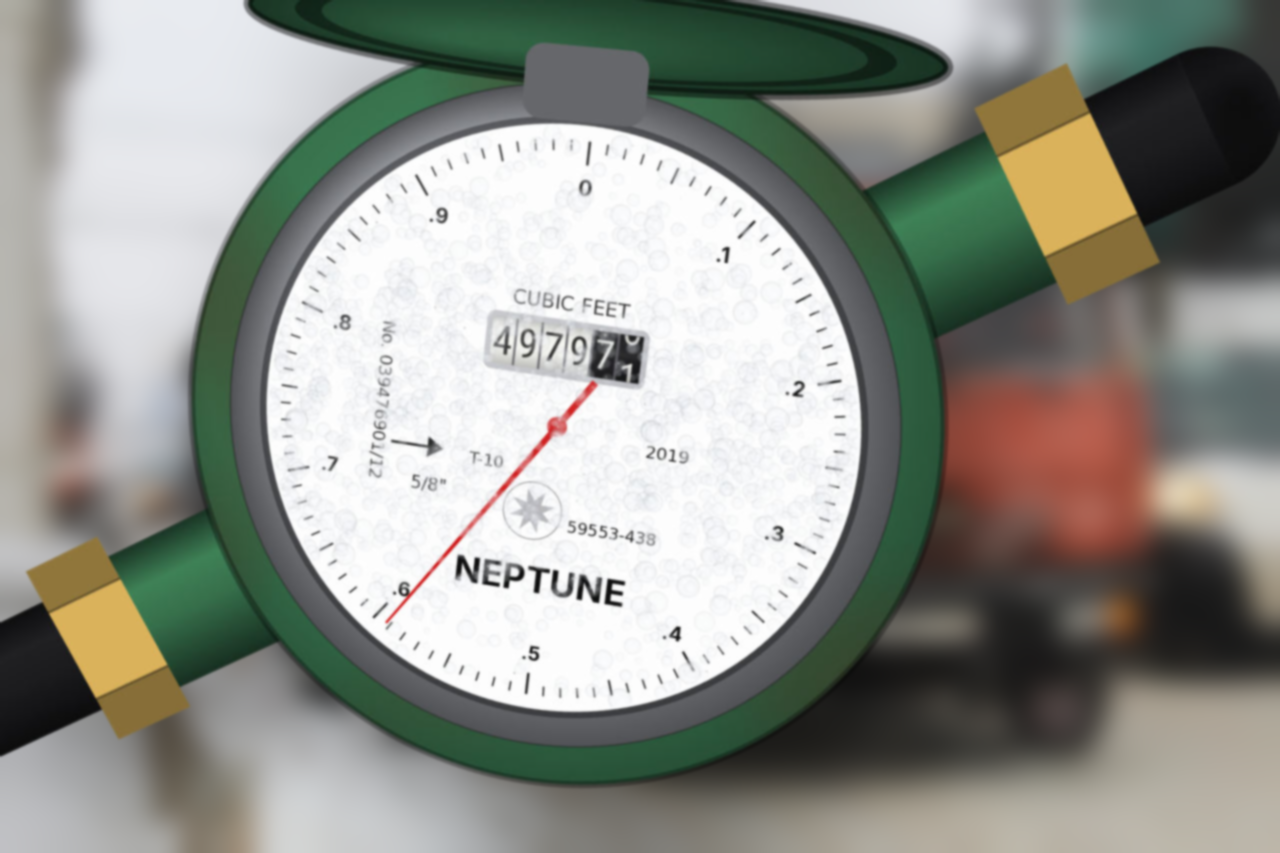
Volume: 497970.59 ft³
